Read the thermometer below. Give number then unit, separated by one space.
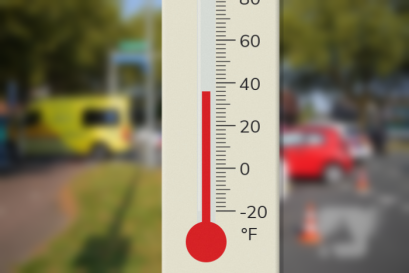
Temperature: 36 °F
